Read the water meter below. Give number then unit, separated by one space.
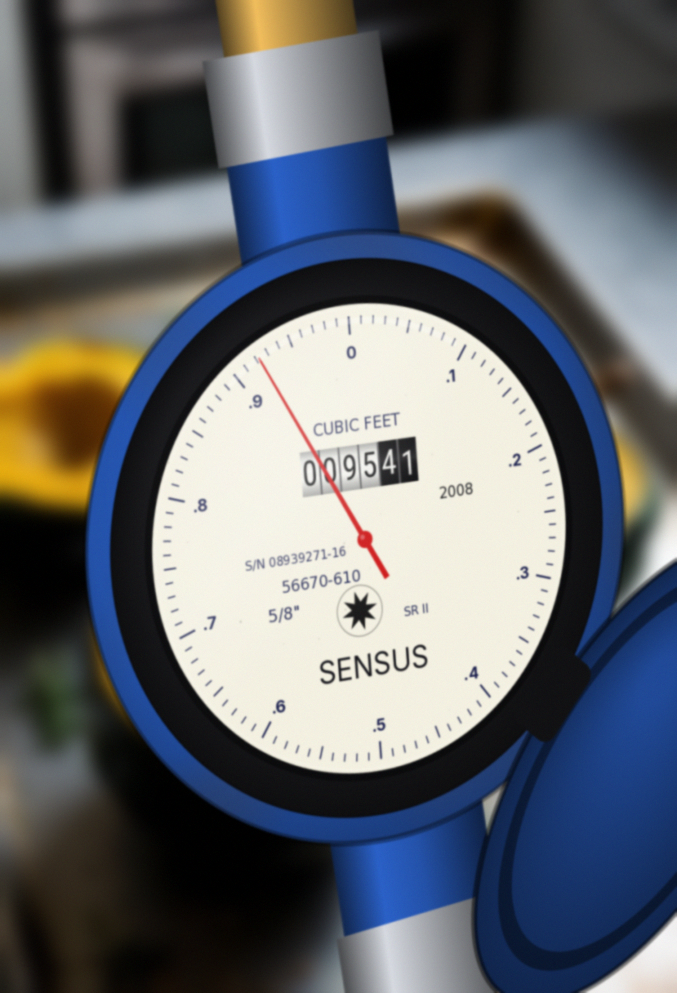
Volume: 9540.92 ft³
